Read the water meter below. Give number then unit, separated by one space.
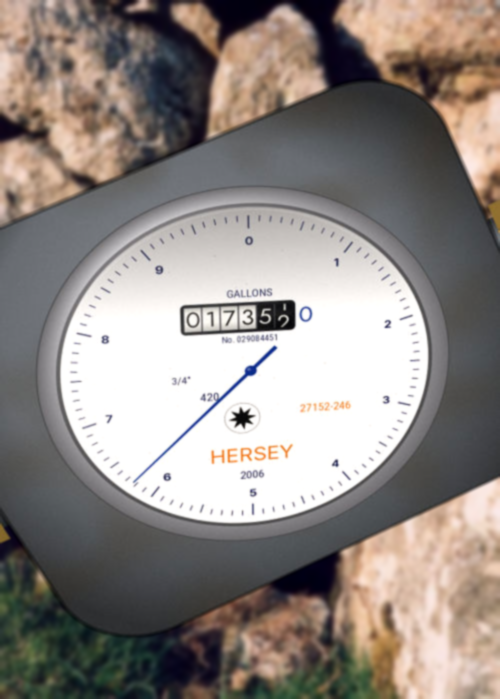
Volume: 173516.2 gal
